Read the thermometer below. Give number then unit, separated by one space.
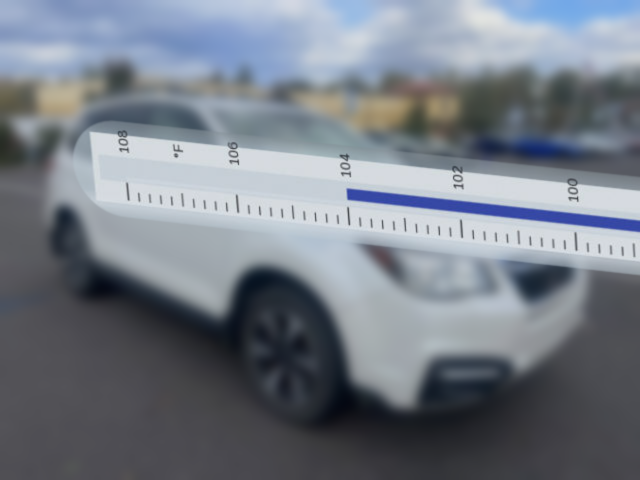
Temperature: 104 °F
